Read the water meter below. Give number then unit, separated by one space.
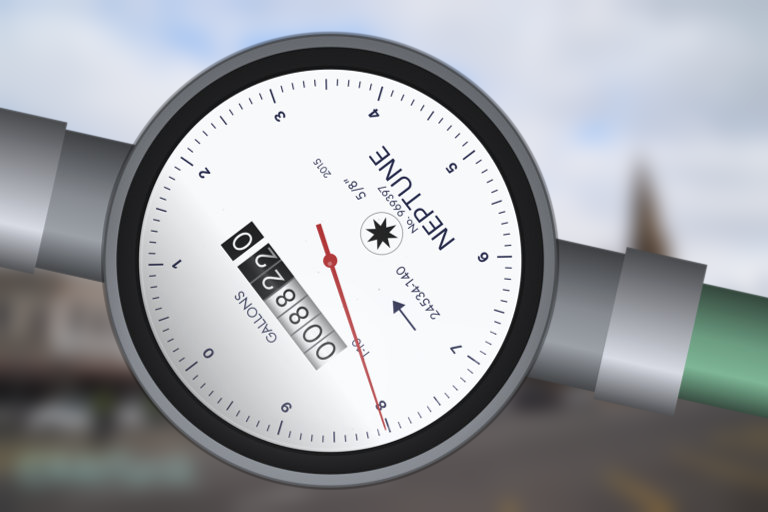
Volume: 88218.0 gal
